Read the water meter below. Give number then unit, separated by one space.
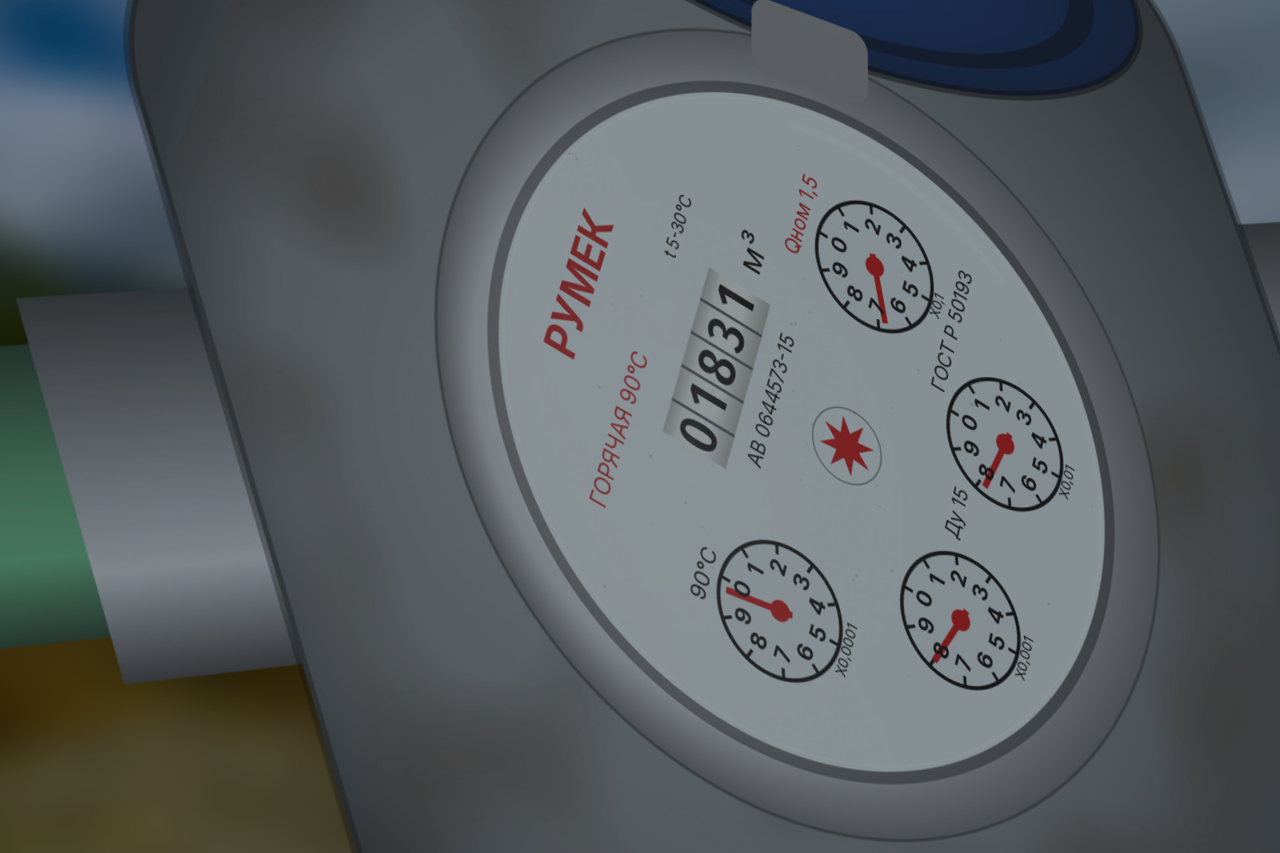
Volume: 1831.6779 m³
